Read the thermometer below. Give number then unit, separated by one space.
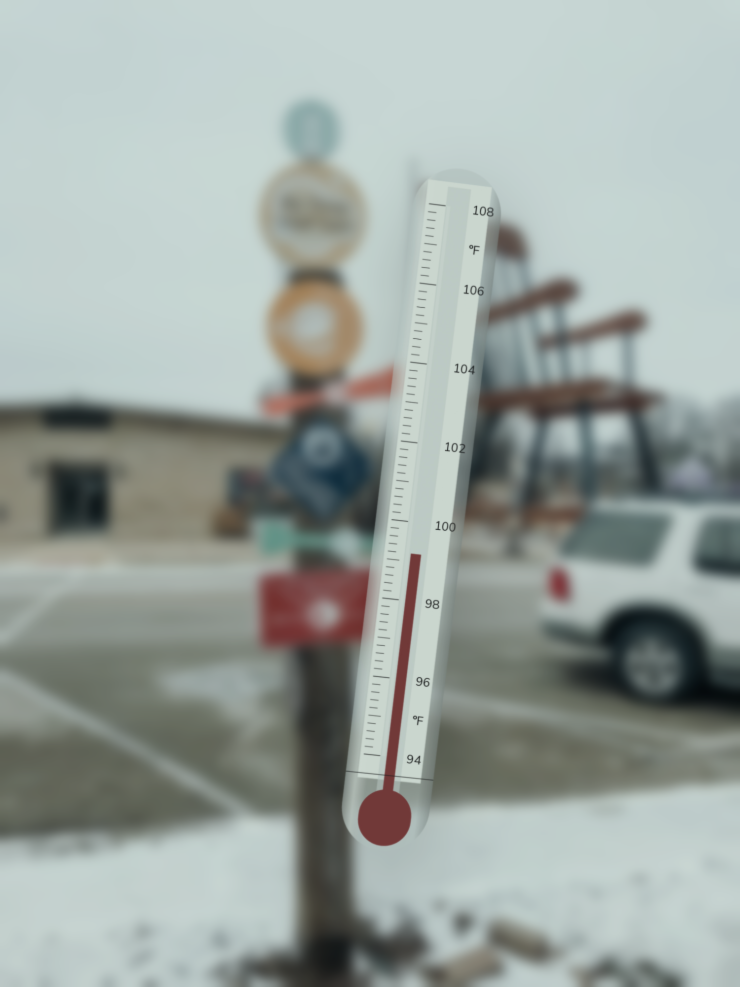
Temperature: 99.2 °F
